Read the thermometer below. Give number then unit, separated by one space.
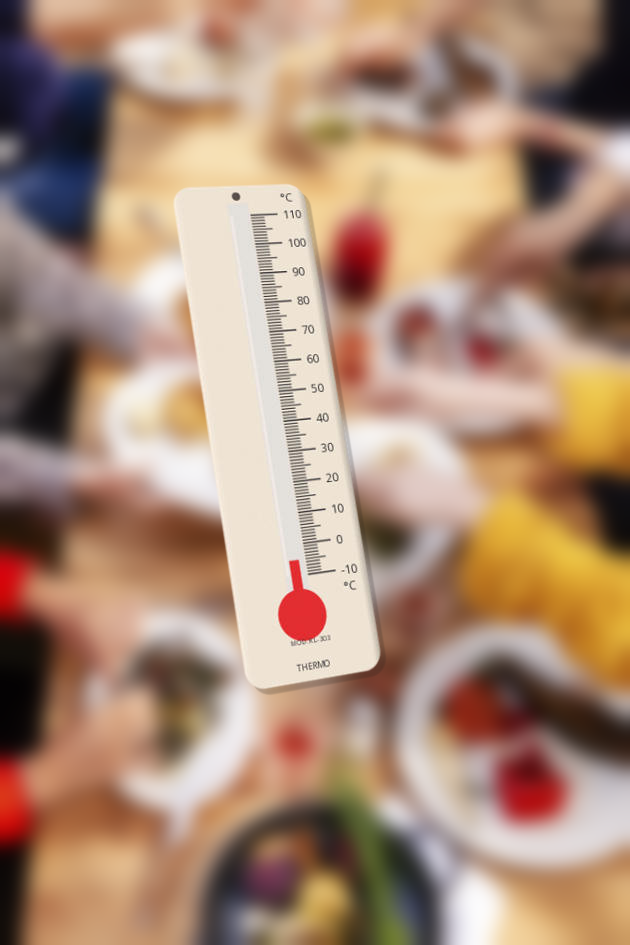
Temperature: -5 °C
